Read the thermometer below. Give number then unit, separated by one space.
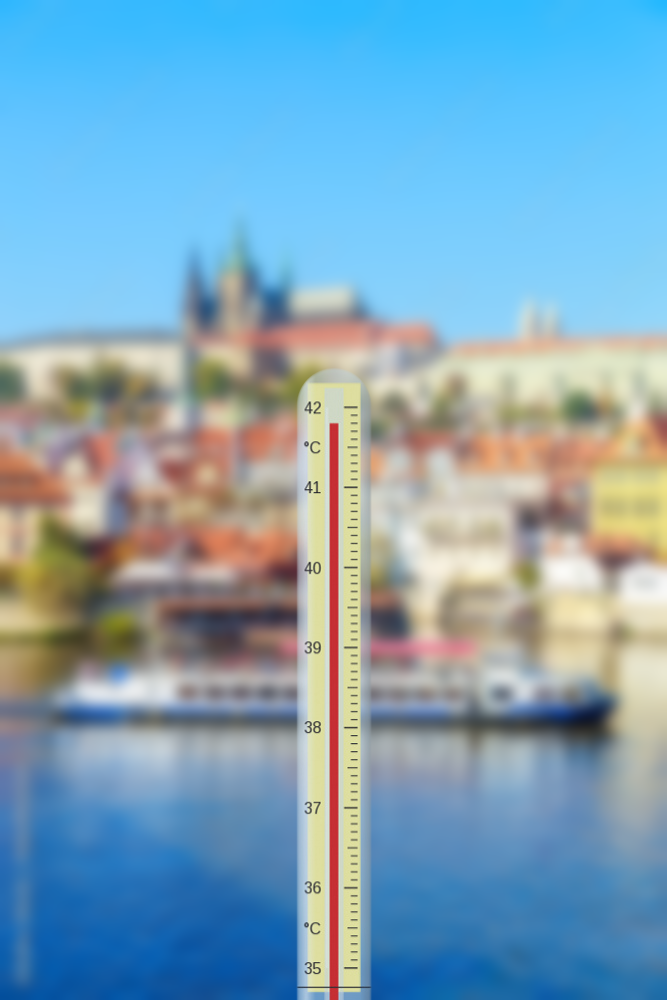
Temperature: 41.8 °C
